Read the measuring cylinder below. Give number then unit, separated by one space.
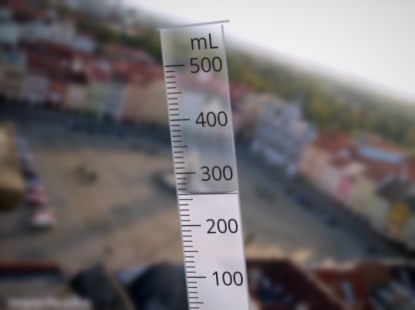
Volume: 260 mL
